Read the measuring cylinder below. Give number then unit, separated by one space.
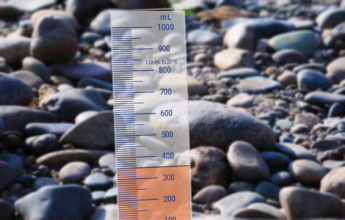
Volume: 350 mL
